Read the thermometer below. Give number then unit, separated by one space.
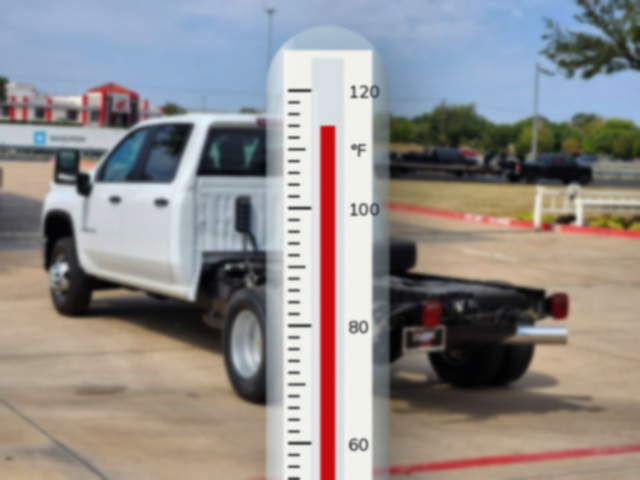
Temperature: 114 °F
